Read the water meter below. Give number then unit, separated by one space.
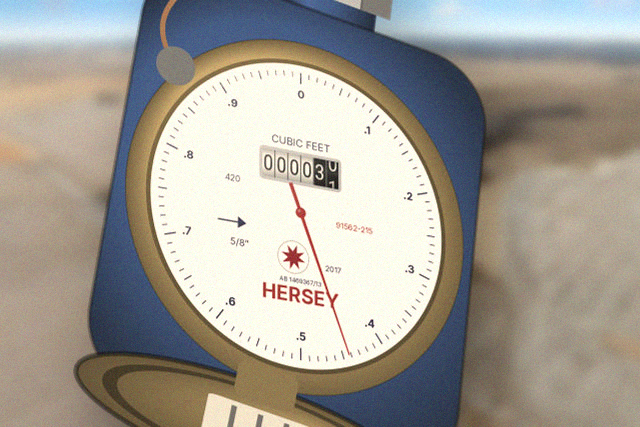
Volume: 30.44 ft³
